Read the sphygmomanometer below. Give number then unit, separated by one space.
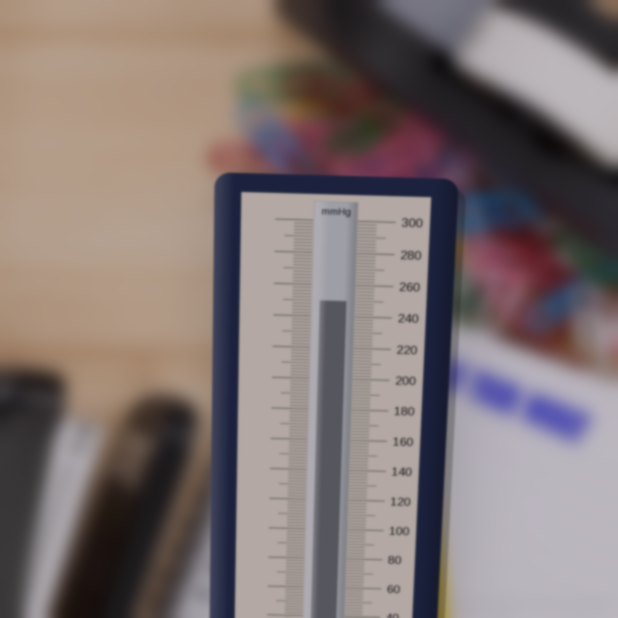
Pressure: 250 mmHg
